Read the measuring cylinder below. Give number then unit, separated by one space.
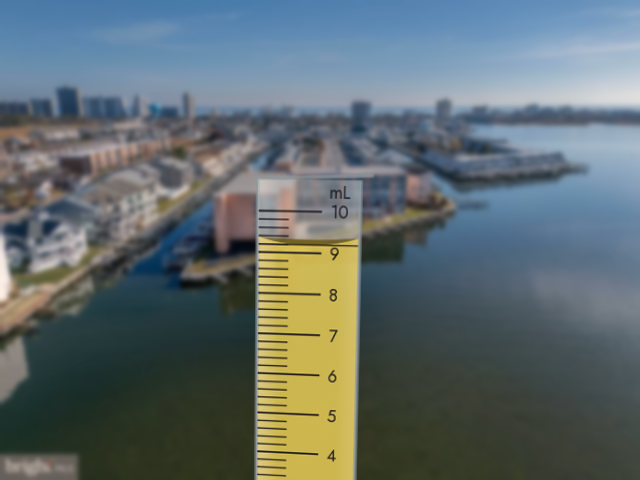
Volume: 9.2 mL
